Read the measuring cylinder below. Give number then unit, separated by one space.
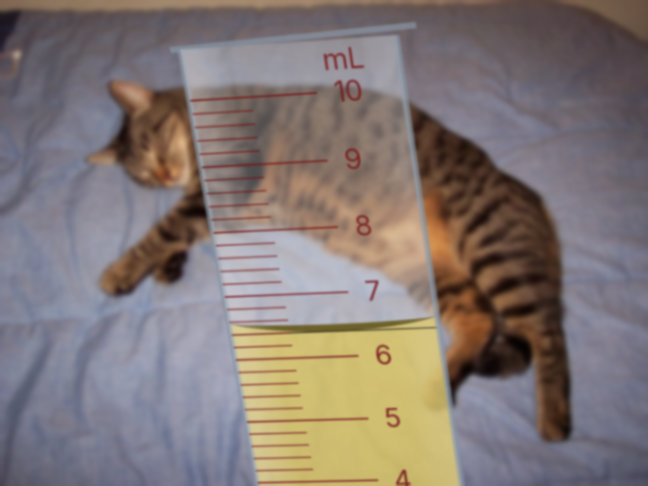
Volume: 6.4 mL
